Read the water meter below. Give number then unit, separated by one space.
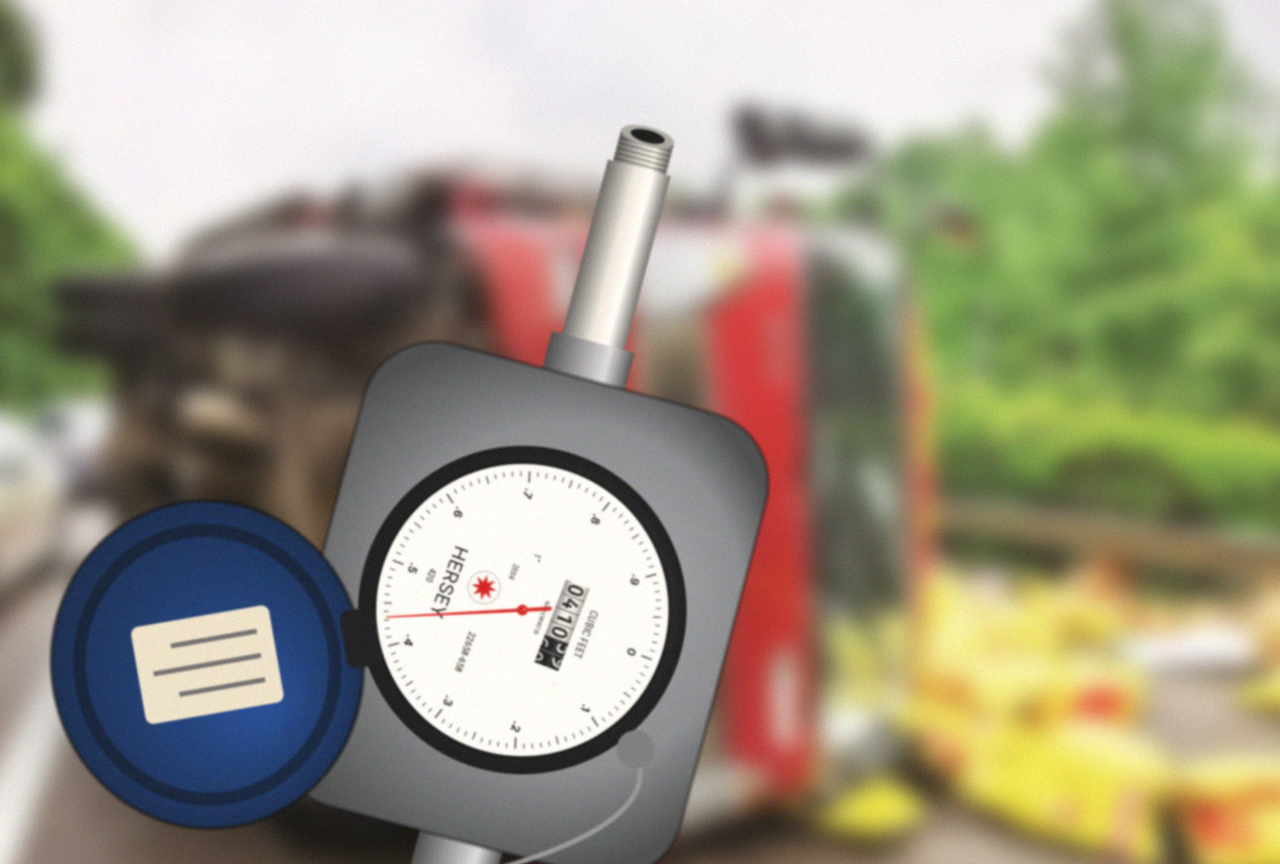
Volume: 41059.43 ft³
